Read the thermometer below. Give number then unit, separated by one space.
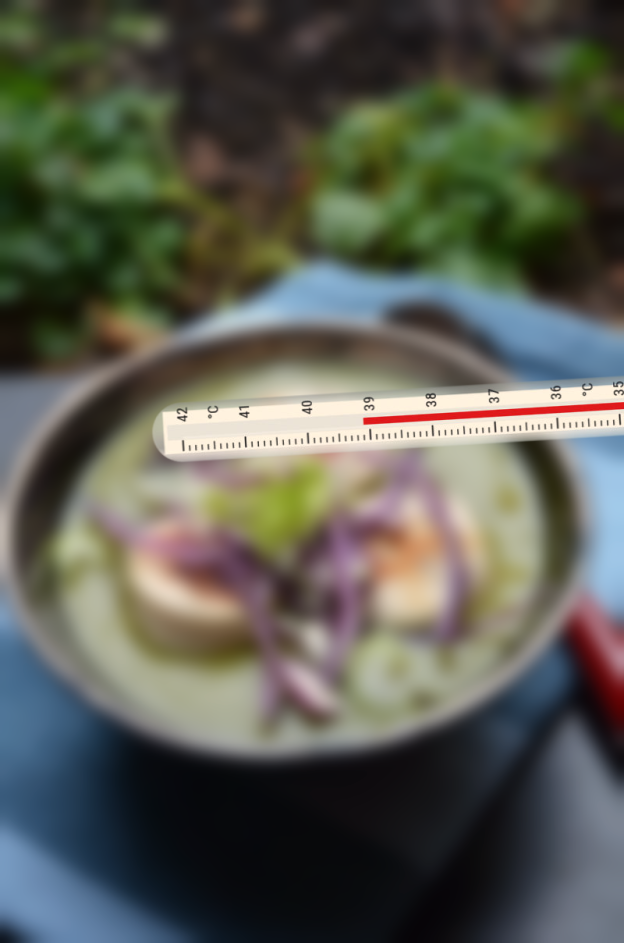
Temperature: 39.1 °C
